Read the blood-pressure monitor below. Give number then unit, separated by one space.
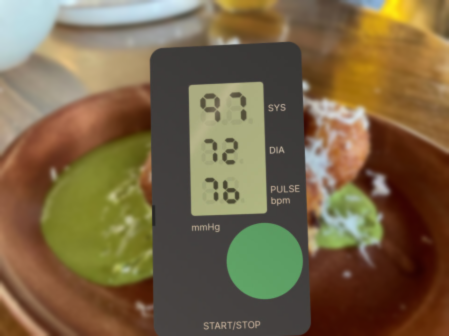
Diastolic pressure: 72 mmHg
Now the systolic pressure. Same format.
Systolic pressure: 97 mmHg
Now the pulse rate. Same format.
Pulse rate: 76 bpm
